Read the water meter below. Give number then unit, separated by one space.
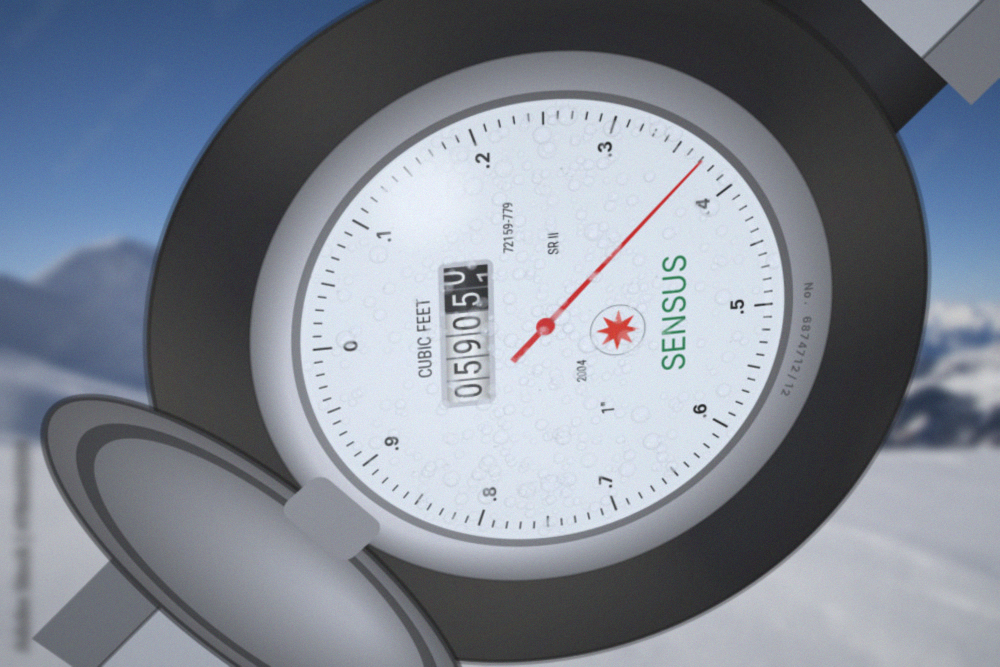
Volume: 59050.37 ft³
